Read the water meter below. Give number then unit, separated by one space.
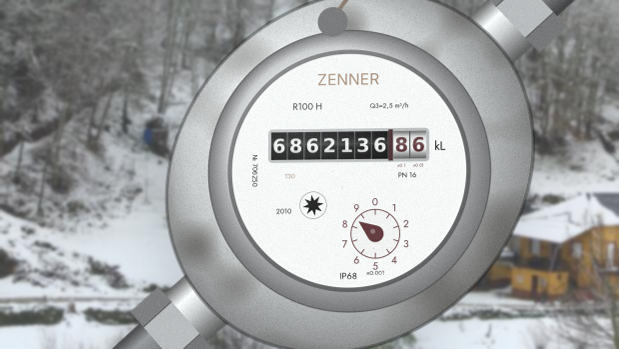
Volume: 6862136.868 kL
